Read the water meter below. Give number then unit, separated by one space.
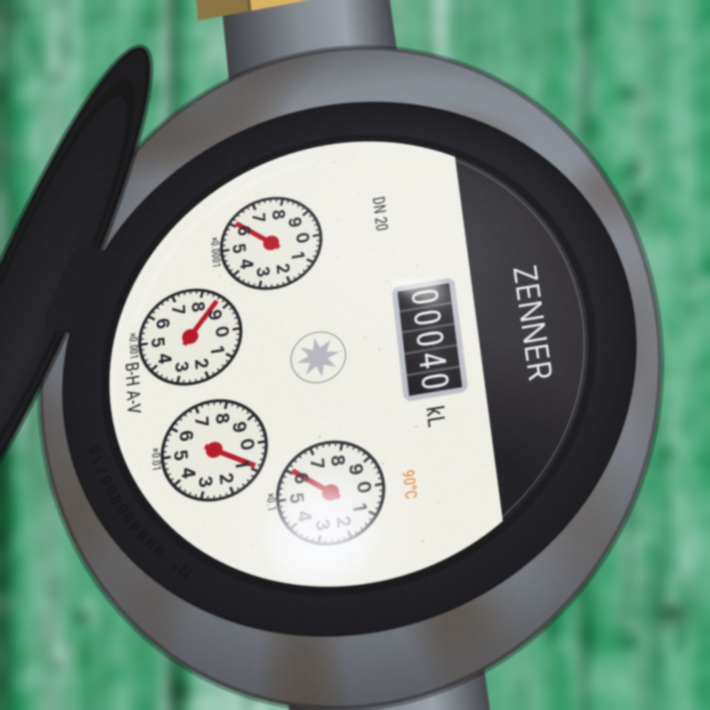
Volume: 40.6086 kL
